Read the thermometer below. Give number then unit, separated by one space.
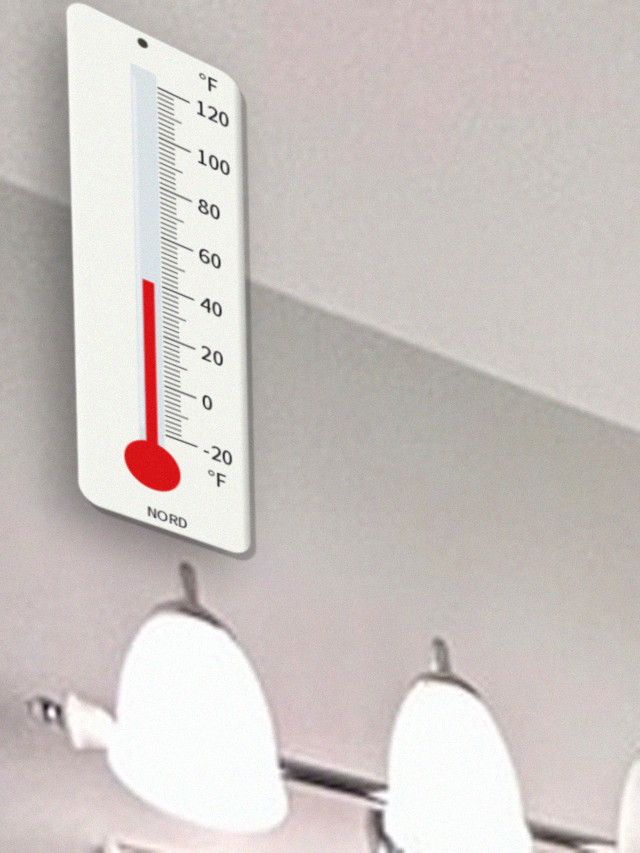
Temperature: 40 °F
